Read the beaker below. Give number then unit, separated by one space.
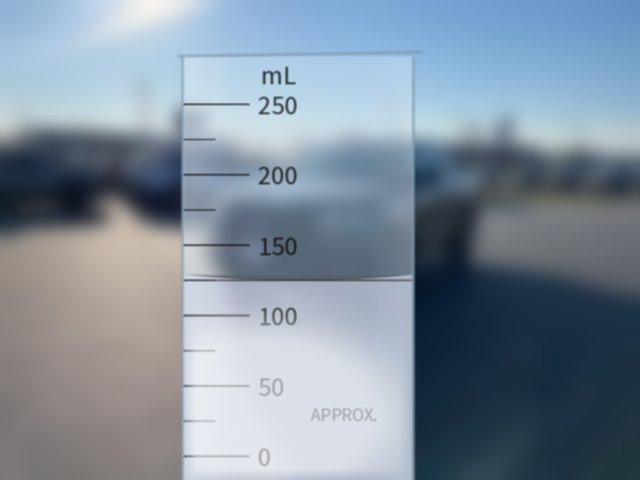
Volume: 125 mL
